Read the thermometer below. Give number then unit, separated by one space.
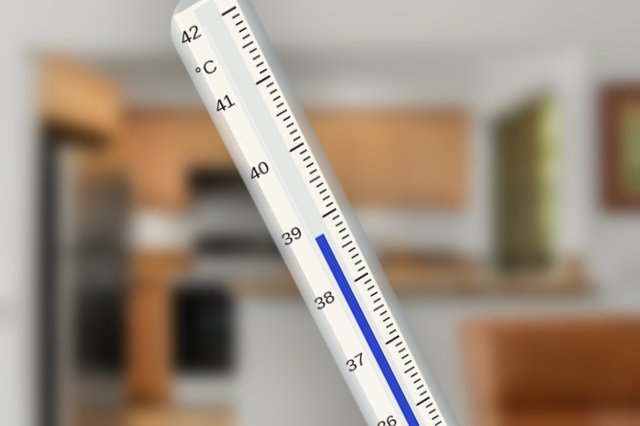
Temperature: 38.8 °C
